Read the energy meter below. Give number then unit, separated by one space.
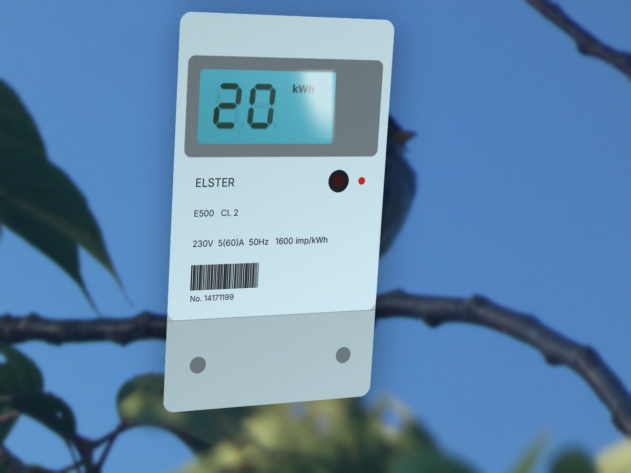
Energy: 20 kWh
